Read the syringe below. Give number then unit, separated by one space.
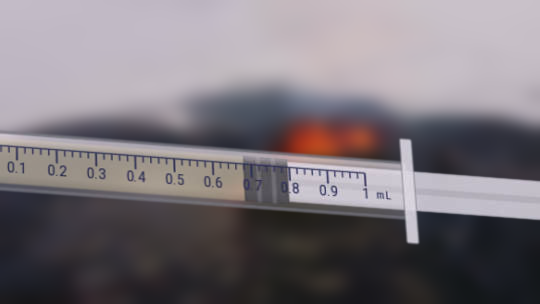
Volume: 0.68 mL
